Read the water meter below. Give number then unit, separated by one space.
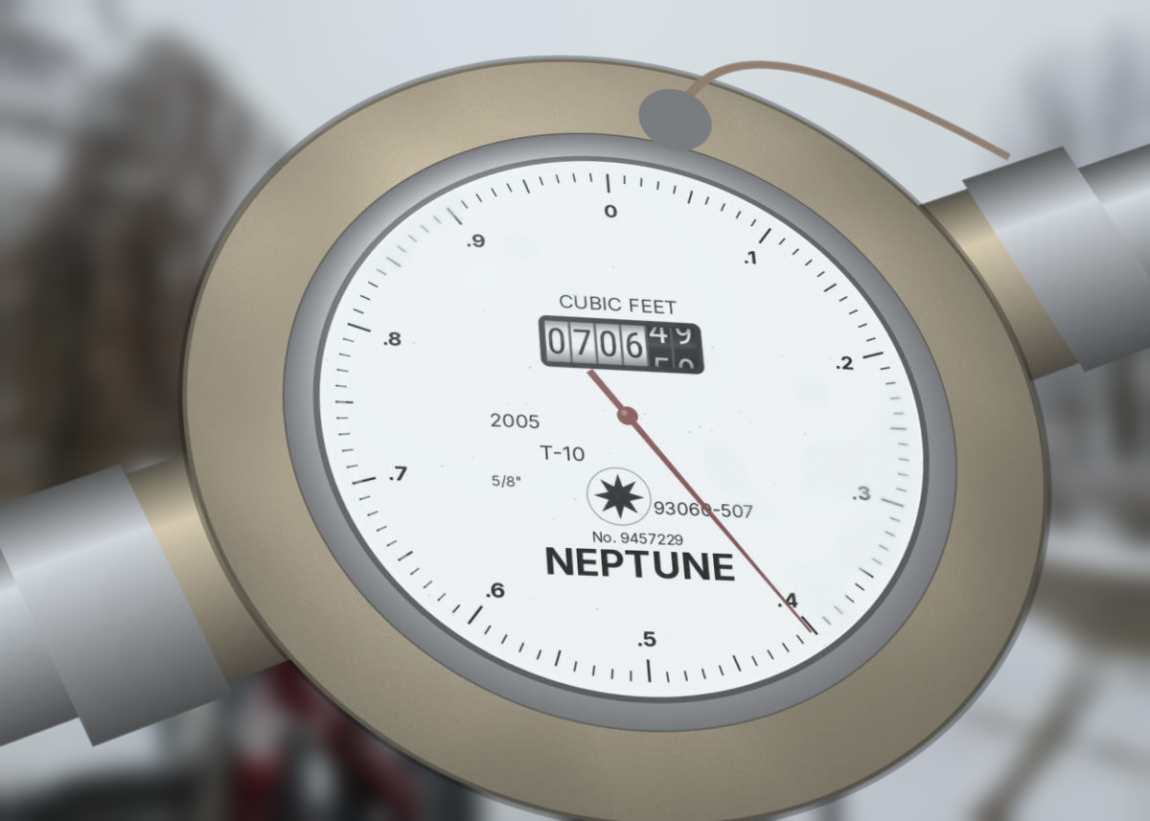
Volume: 70649.40 ft³
